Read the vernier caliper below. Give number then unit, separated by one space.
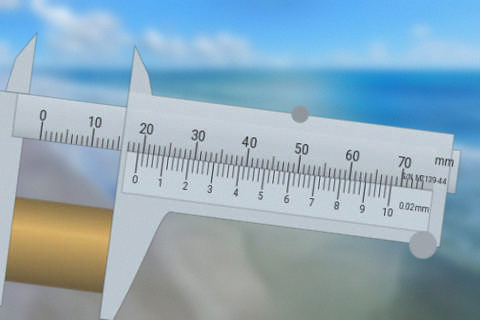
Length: 19.0 mm
